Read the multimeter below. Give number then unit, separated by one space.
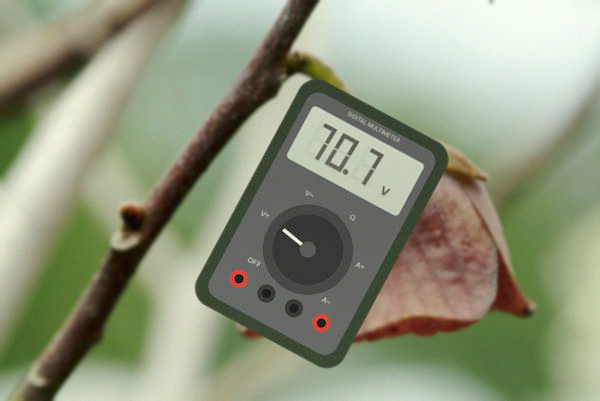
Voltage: 70.7 V
